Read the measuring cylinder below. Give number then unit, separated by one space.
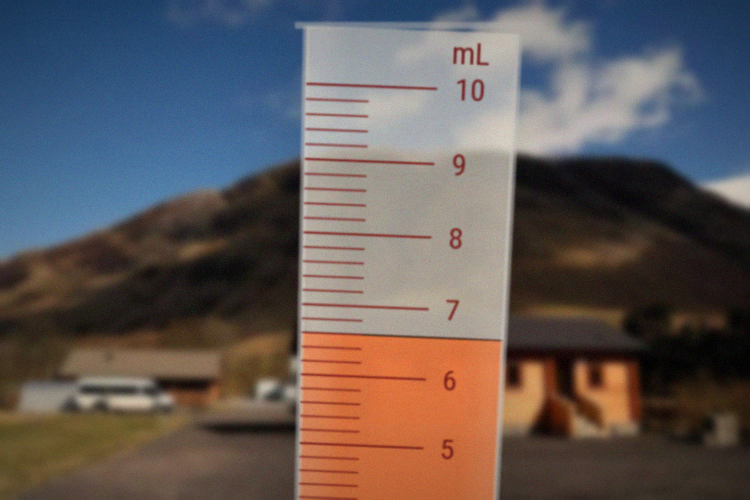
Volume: 6.6 mL
